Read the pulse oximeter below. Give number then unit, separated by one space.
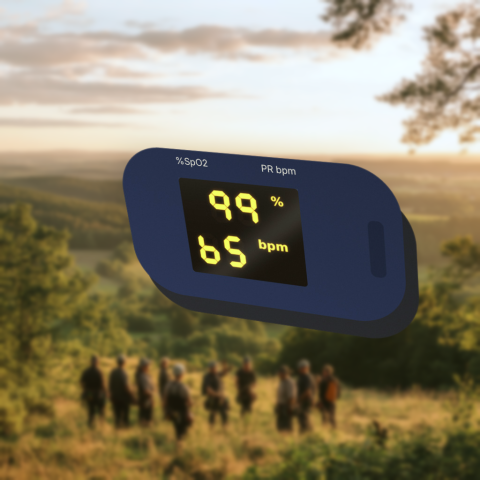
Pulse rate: 65 bpm
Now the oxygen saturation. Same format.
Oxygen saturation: 99 %
